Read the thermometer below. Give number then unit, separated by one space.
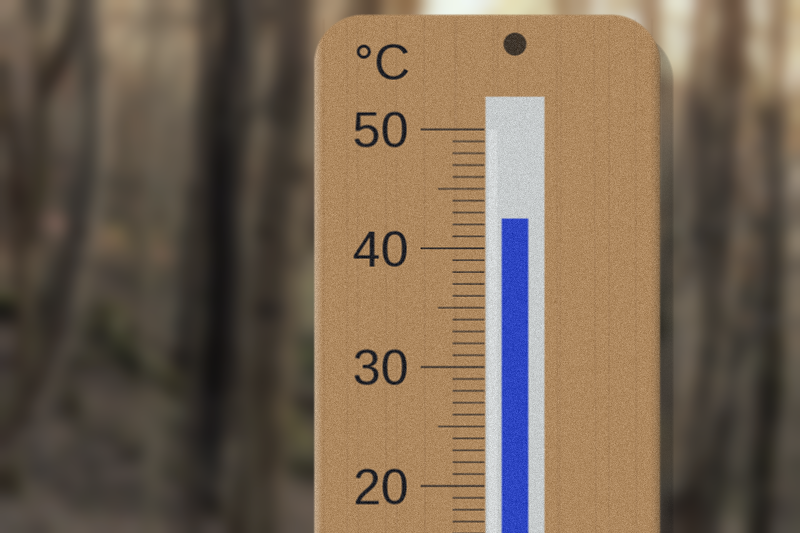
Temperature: 42.5 °C
